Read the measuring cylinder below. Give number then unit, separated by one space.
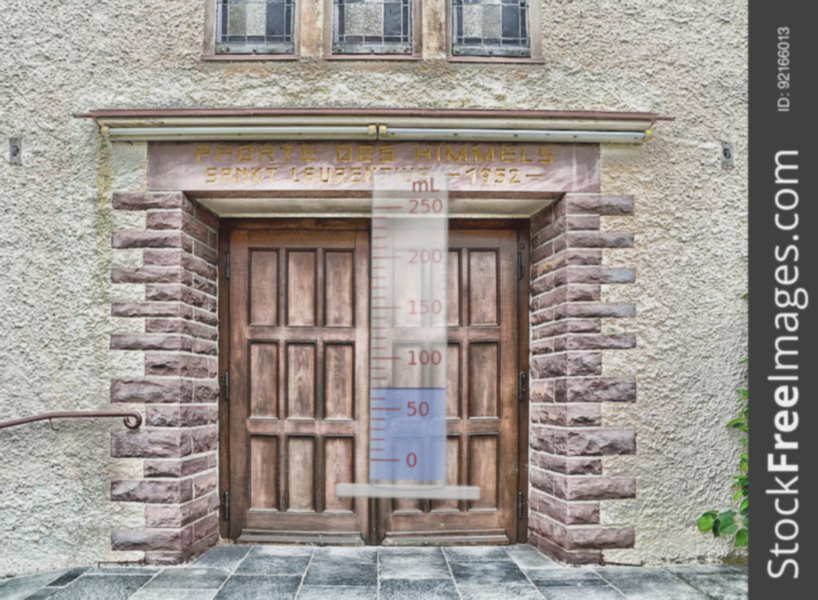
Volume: 70 mL
